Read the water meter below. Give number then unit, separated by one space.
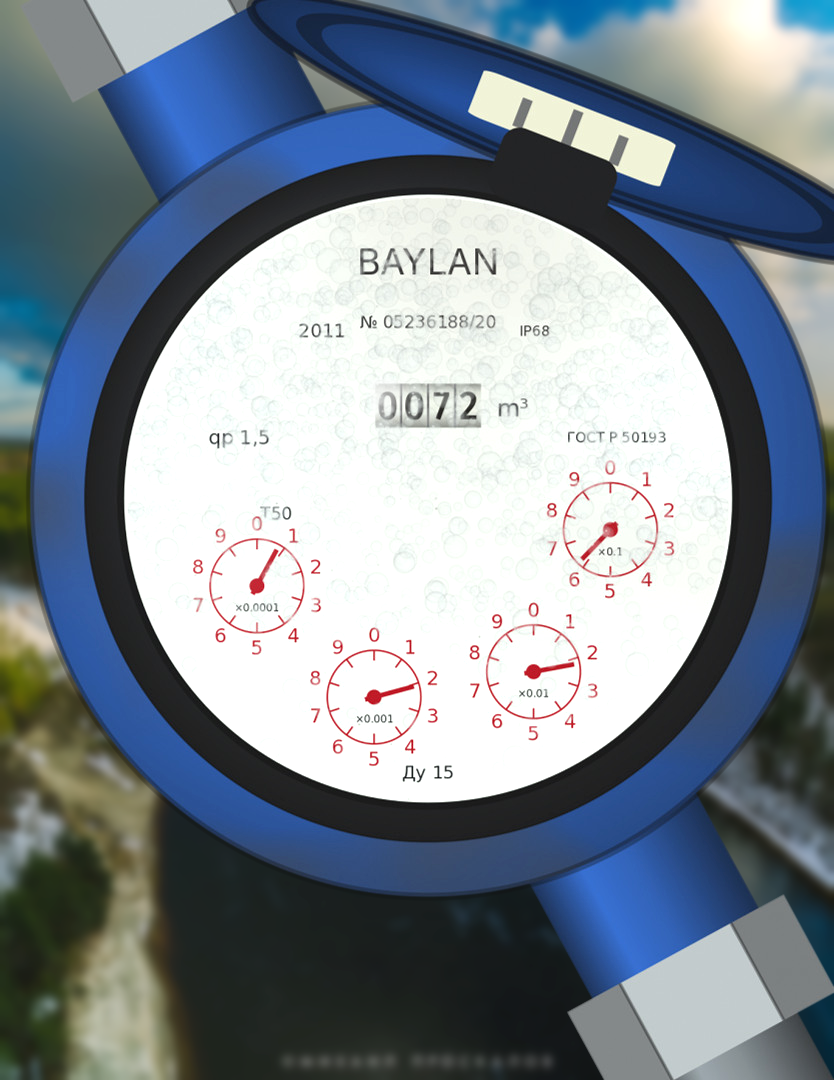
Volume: 72.6220 m³
